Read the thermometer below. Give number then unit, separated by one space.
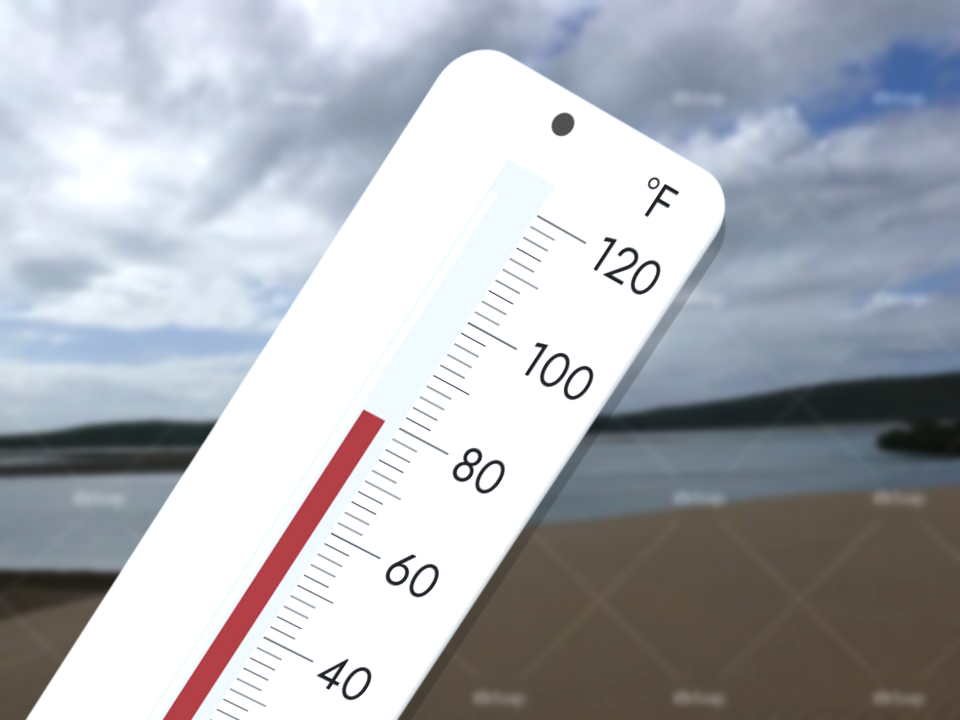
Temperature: 80 °F
